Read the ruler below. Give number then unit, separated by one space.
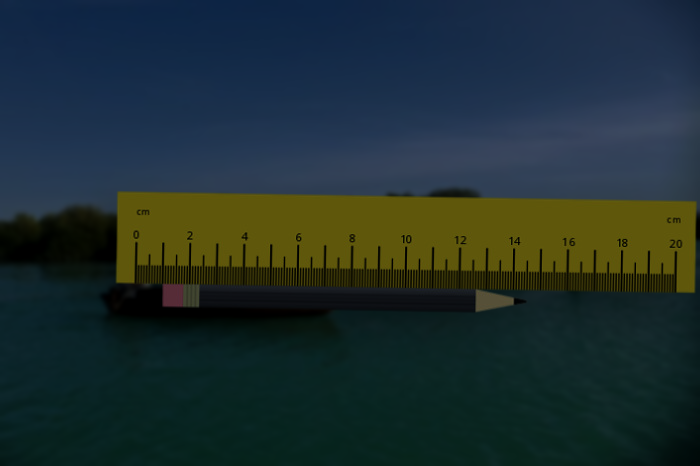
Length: 13.5 cm
